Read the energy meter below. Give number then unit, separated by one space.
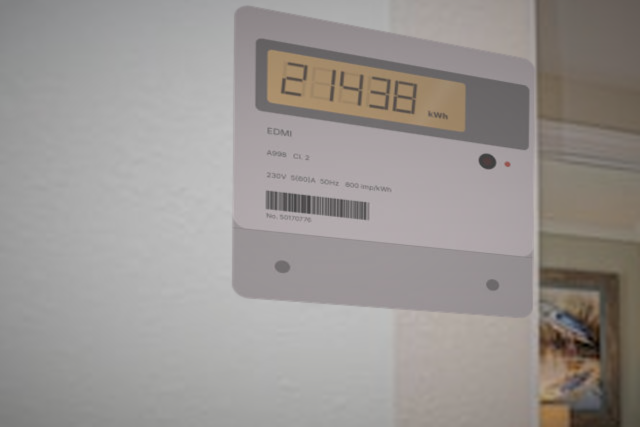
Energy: 21438 kWh
